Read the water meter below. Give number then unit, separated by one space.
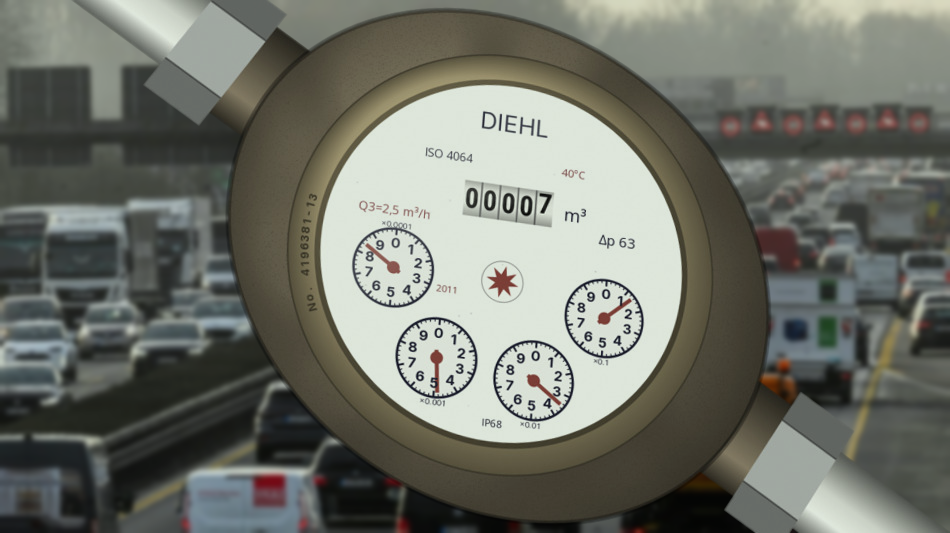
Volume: 7.1348 m³
